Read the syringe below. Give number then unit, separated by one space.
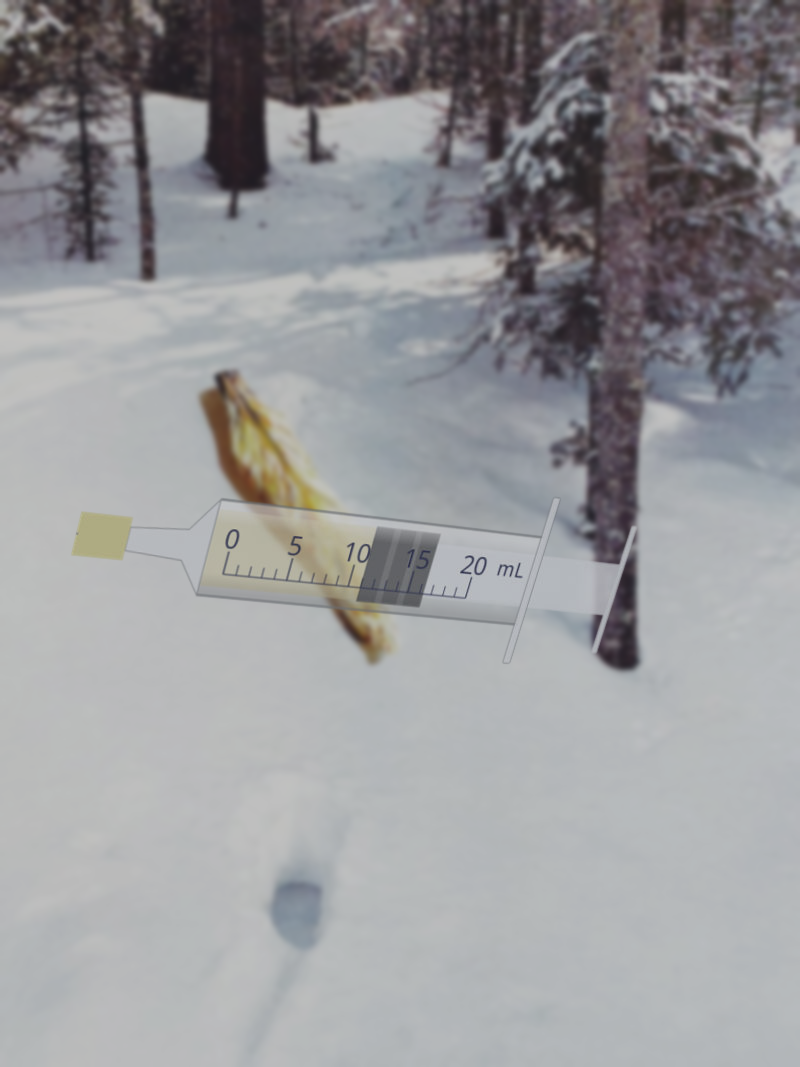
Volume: 11 mL
